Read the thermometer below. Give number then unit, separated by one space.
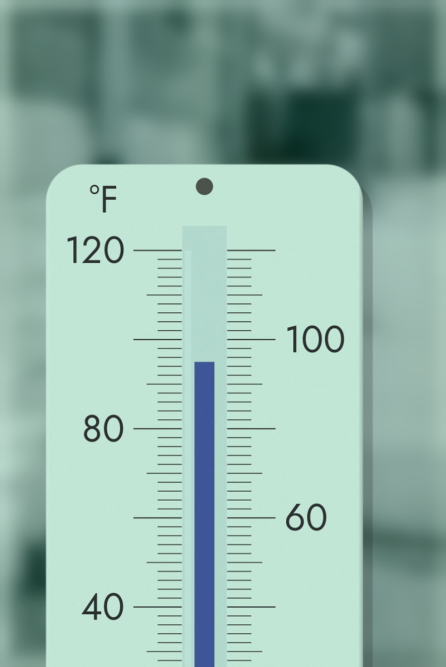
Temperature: 95 °F
